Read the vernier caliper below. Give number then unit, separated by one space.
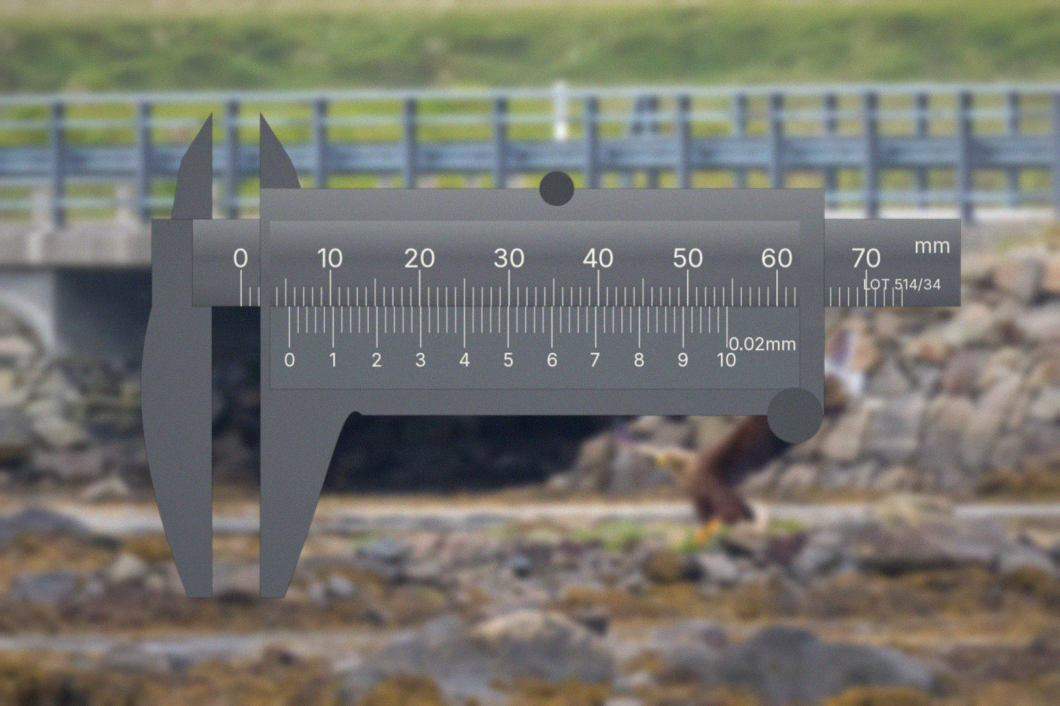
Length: 5.4 mm
